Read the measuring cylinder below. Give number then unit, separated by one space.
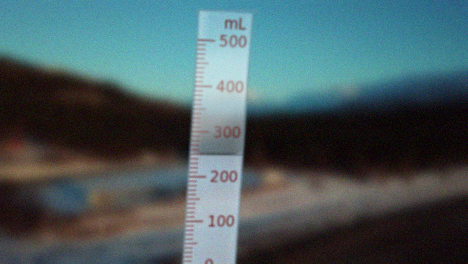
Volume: 250 mL
